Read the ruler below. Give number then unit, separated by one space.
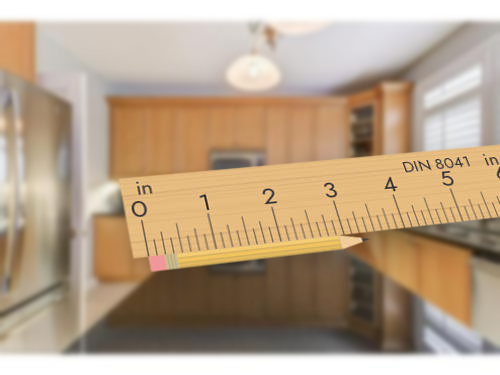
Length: 3.375 in
